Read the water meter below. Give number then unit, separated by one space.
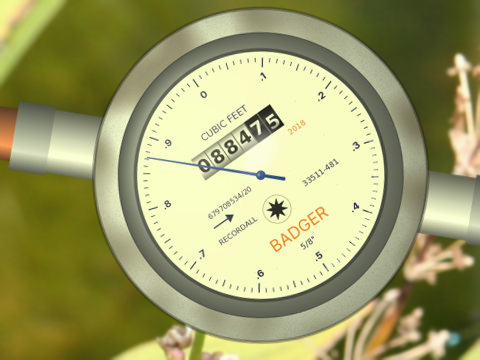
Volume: 88474.87 ft³
